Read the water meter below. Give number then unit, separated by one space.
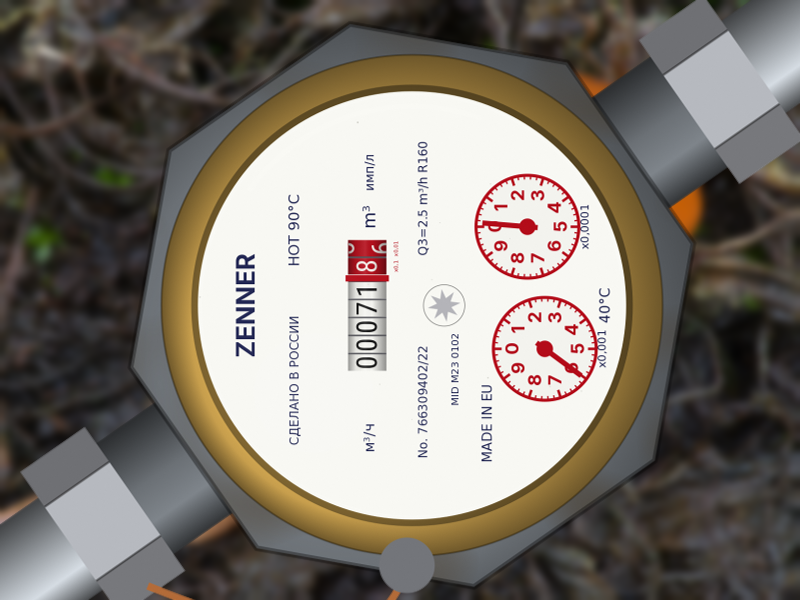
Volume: 71.8560 m³
